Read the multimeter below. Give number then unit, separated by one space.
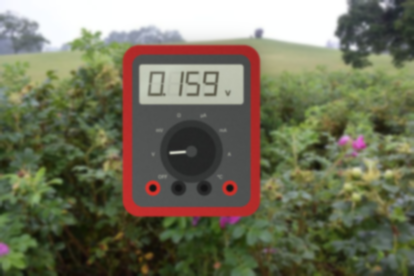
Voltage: 0.159 V
